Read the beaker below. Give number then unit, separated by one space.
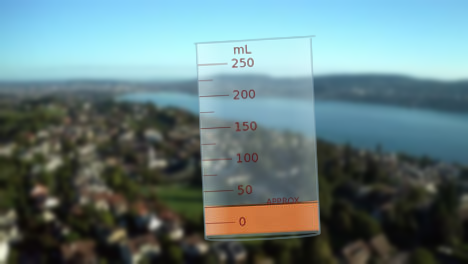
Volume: 25 mL
